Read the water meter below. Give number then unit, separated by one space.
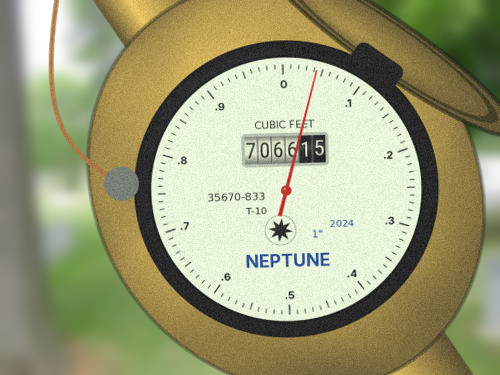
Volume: 706615.04 ft³
